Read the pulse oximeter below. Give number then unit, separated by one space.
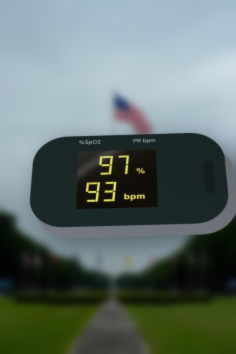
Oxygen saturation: 97 %
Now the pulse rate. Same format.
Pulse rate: 93 bpm
